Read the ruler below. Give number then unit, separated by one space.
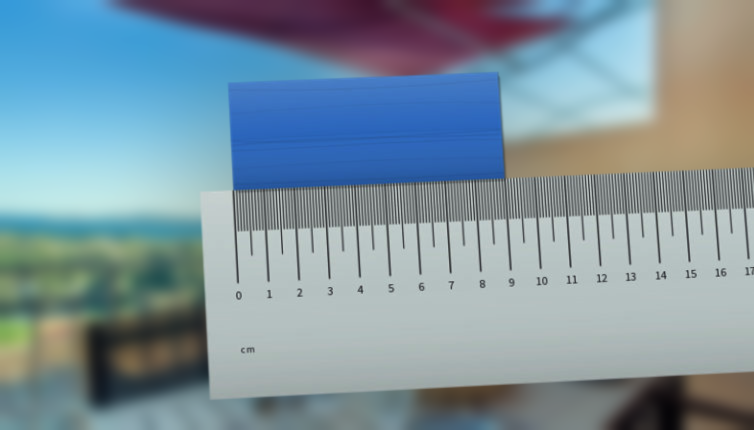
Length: 9 cm
